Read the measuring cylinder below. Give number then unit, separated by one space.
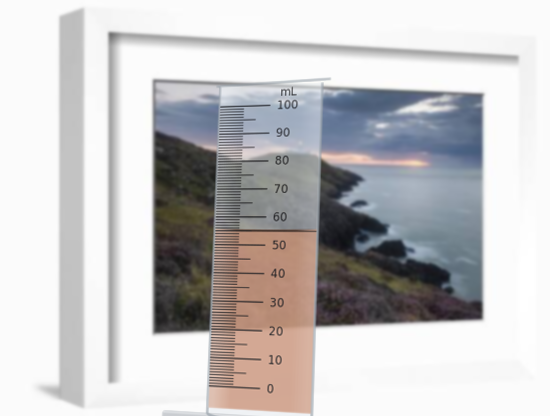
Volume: 55 mL
